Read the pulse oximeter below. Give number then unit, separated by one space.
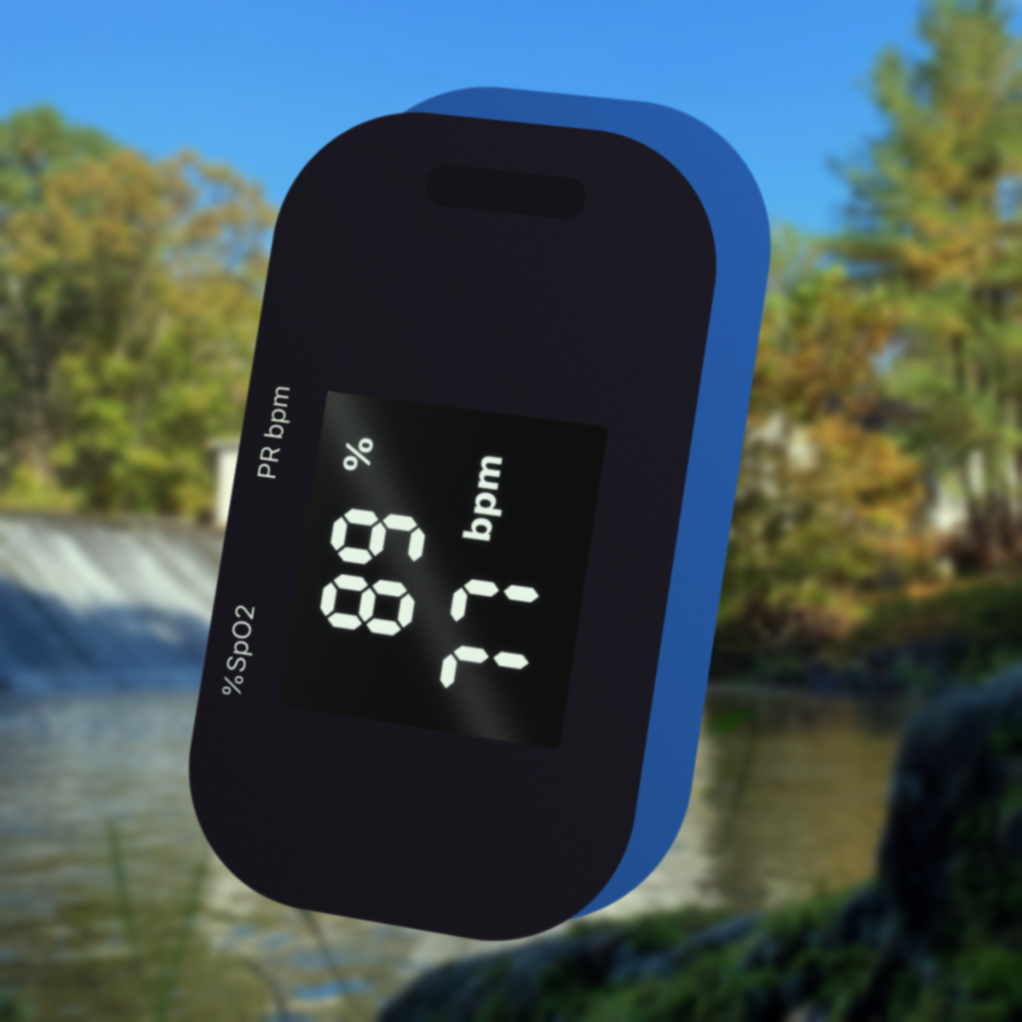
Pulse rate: 77 bpm
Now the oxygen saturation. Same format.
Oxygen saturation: 89 %
